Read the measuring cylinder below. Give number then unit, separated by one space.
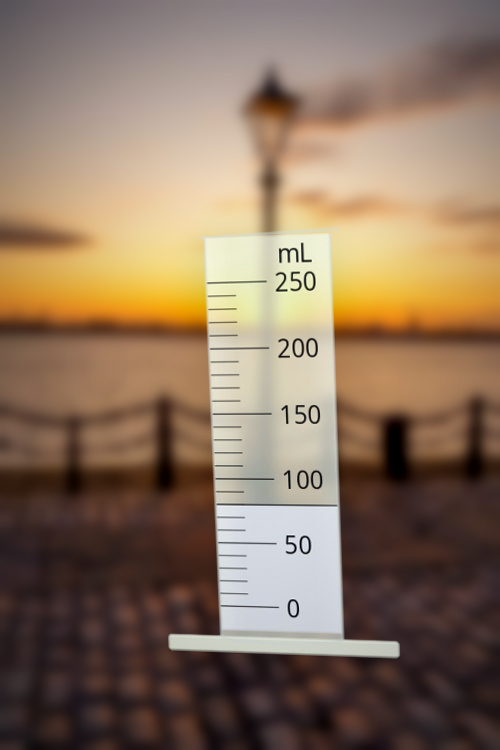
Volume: 80 mL
